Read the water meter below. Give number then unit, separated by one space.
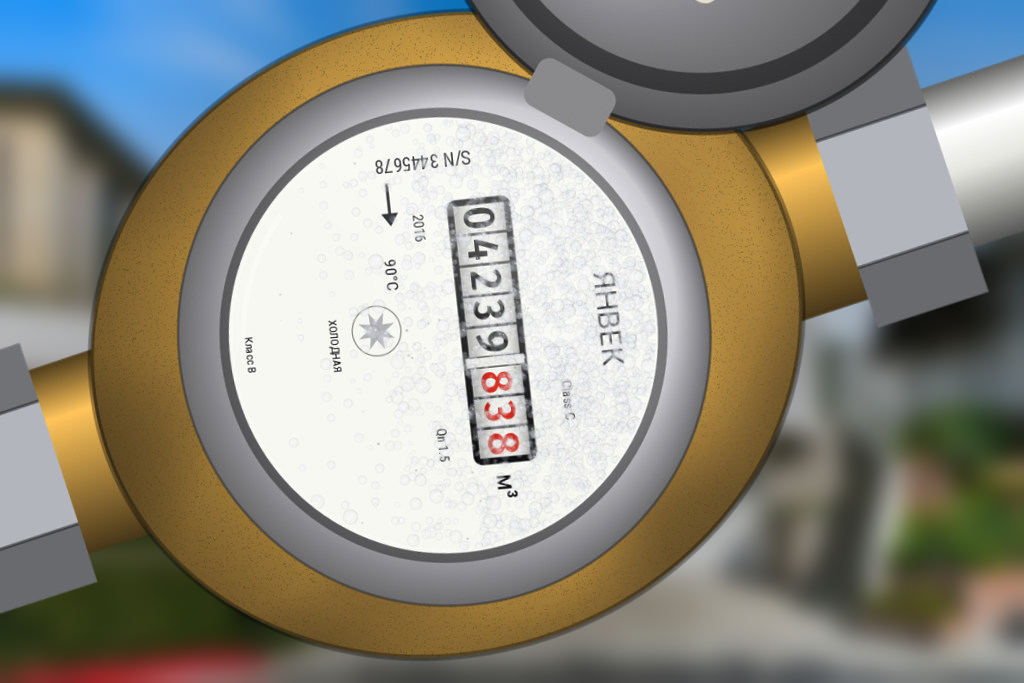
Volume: 4239.838 m³
